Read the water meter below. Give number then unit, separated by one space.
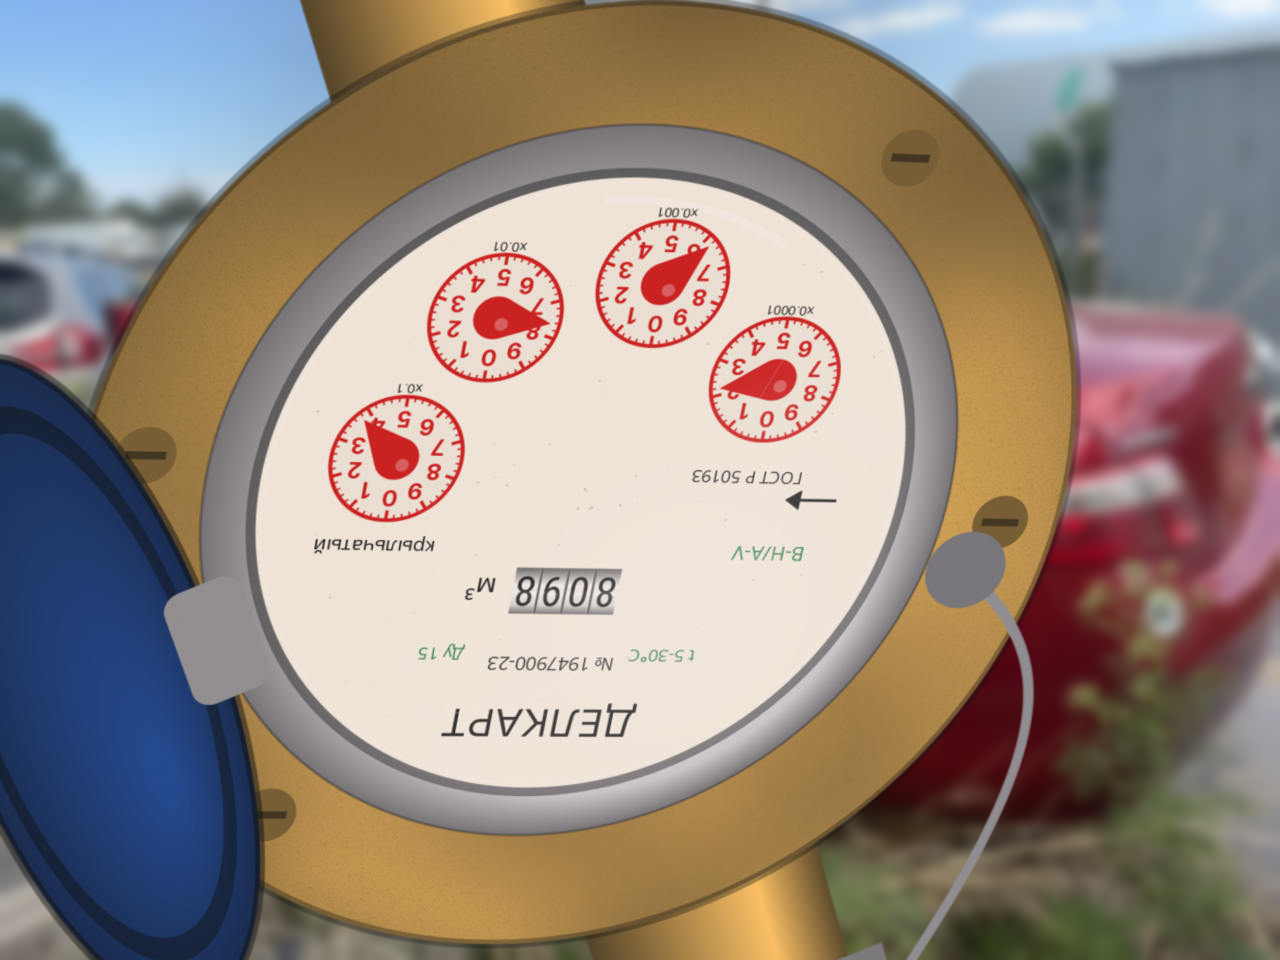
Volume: 8098.3762 m³
